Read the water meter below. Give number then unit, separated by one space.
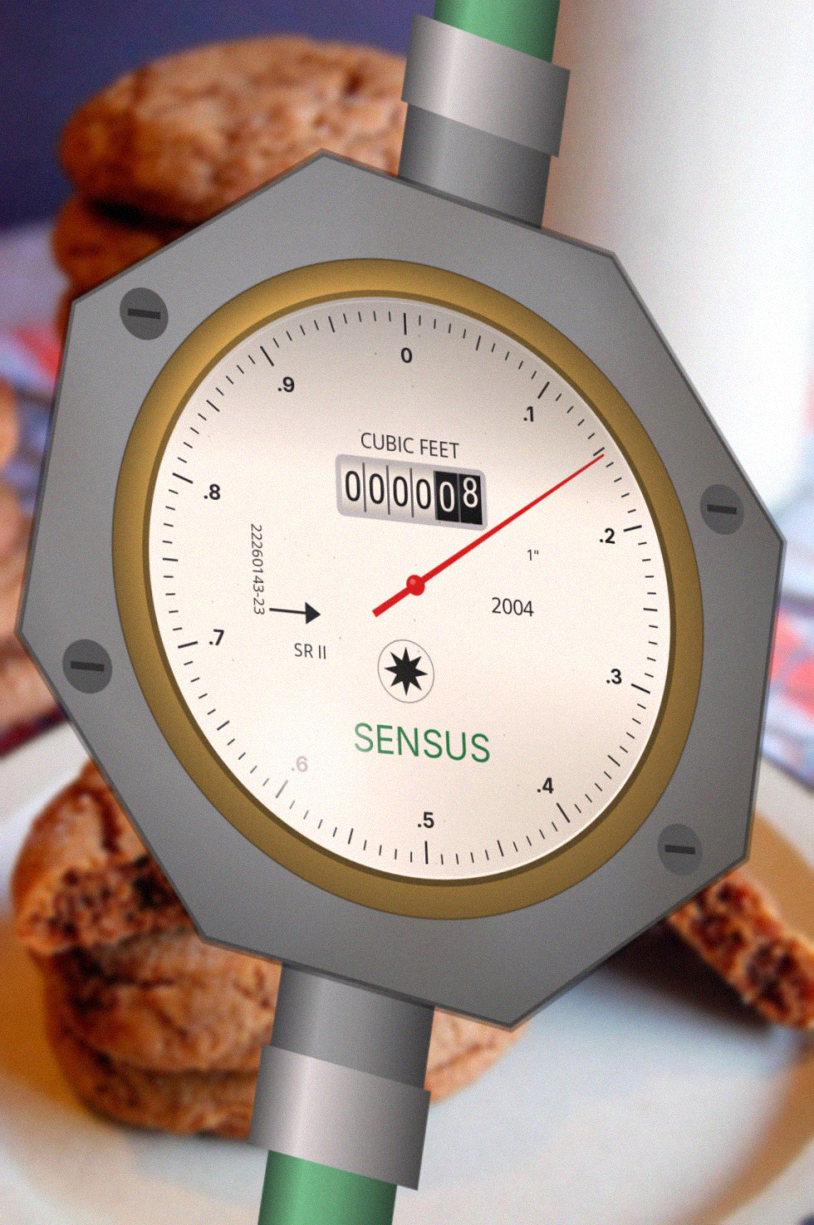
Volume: 8.15 ft³
